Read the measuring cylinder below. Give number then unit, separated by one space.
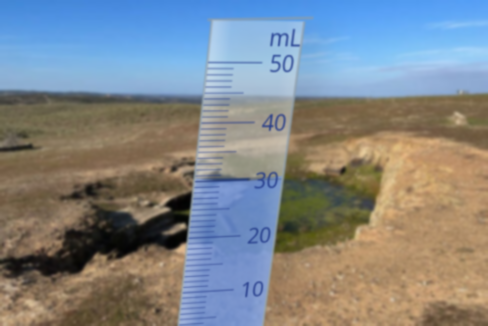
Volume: 30 mL
